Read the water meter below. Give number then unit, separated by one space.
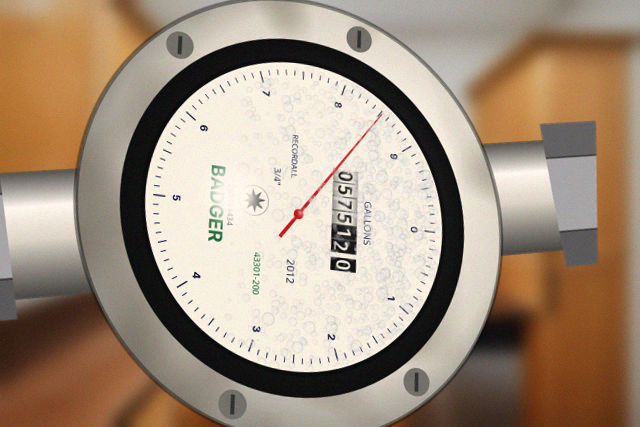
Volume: 575118.5 gal
